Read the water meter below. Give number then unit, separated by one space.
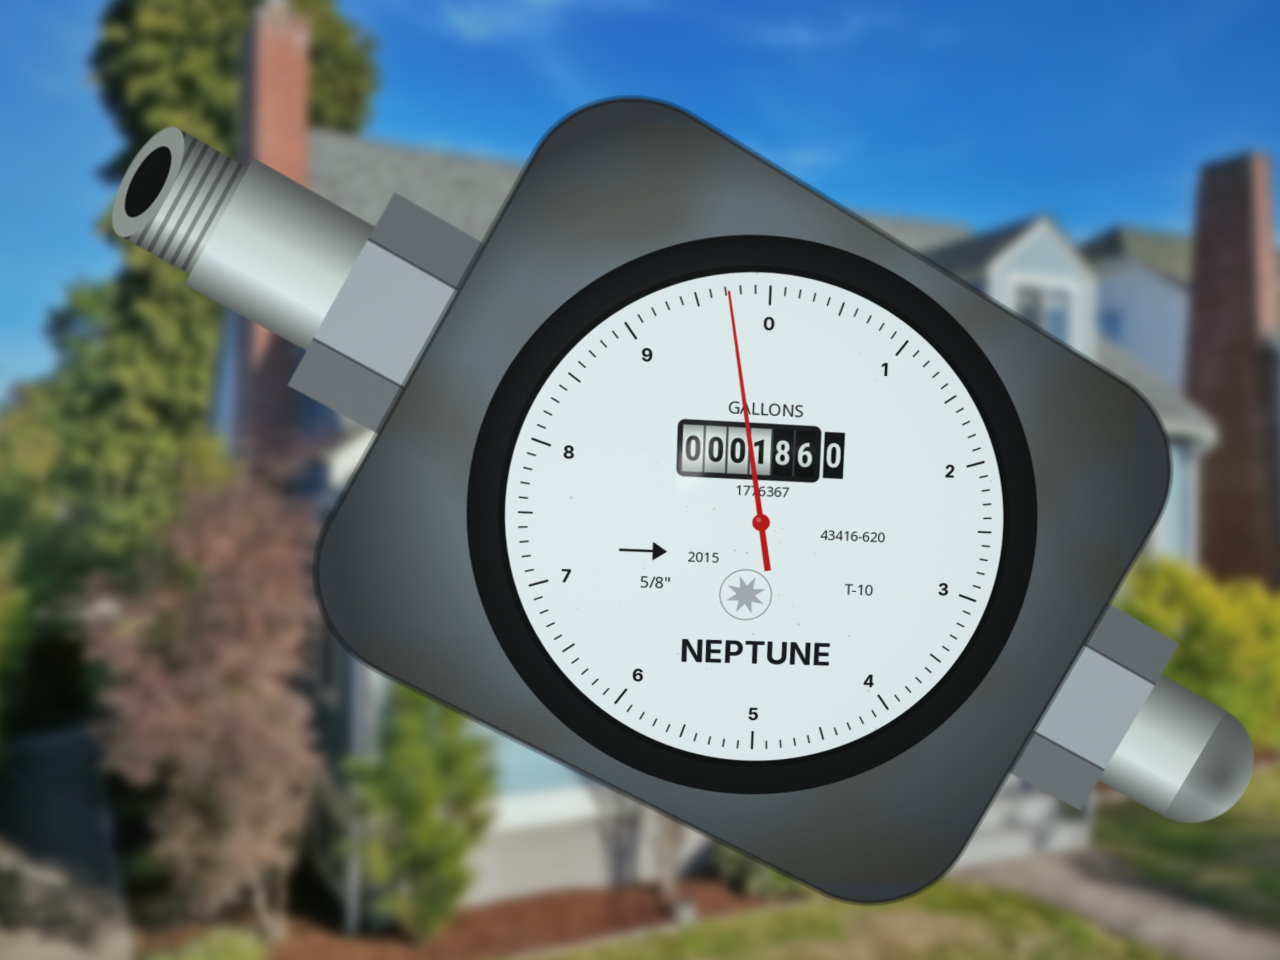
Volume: 1859.7 gal
